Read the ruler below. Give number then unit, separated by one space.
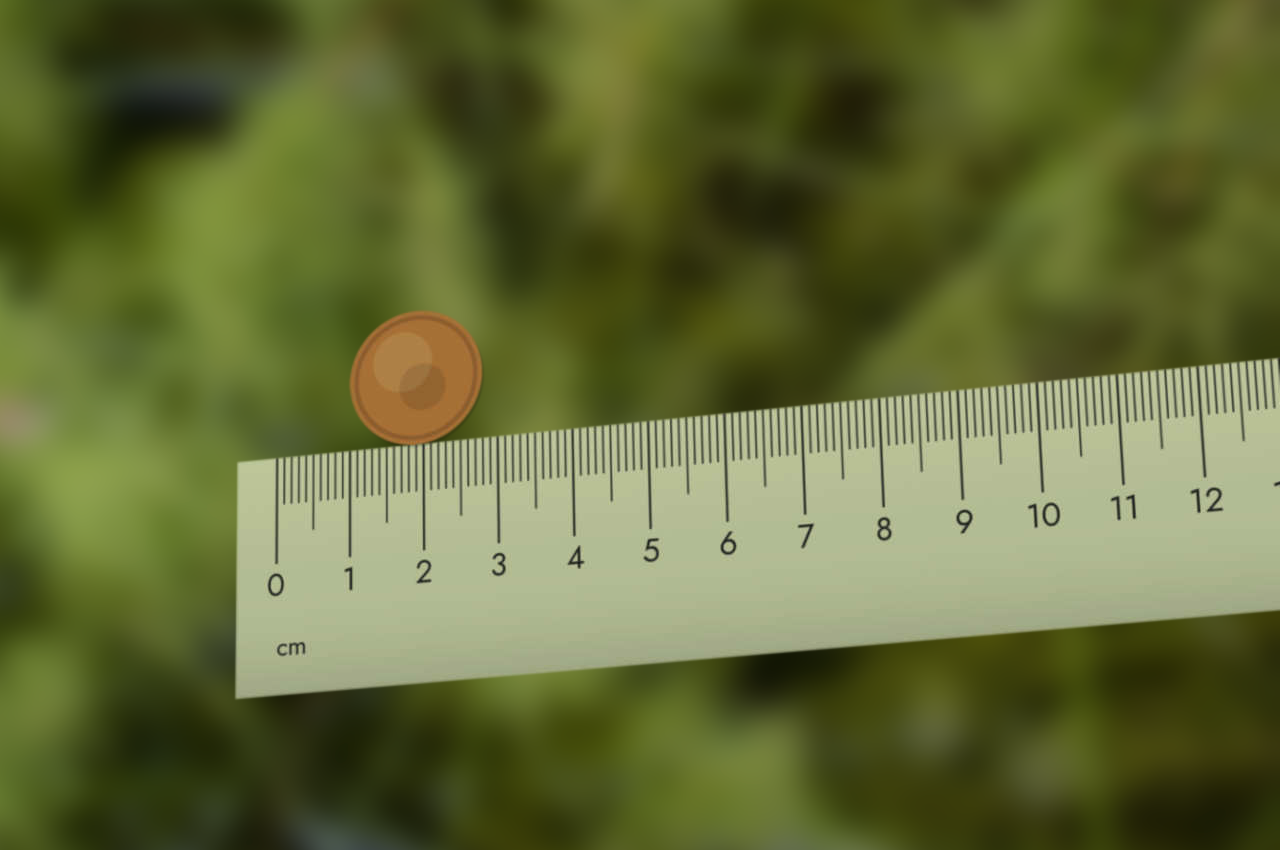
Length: 1.8 cm
